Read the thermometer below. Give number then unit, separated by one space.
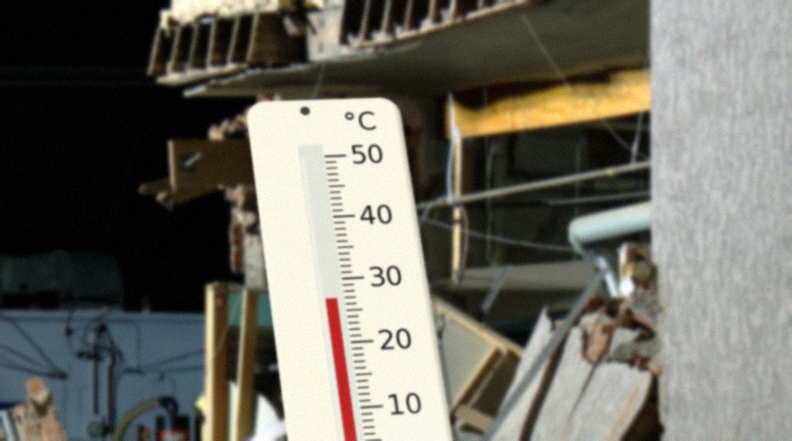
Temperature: 27 °C
